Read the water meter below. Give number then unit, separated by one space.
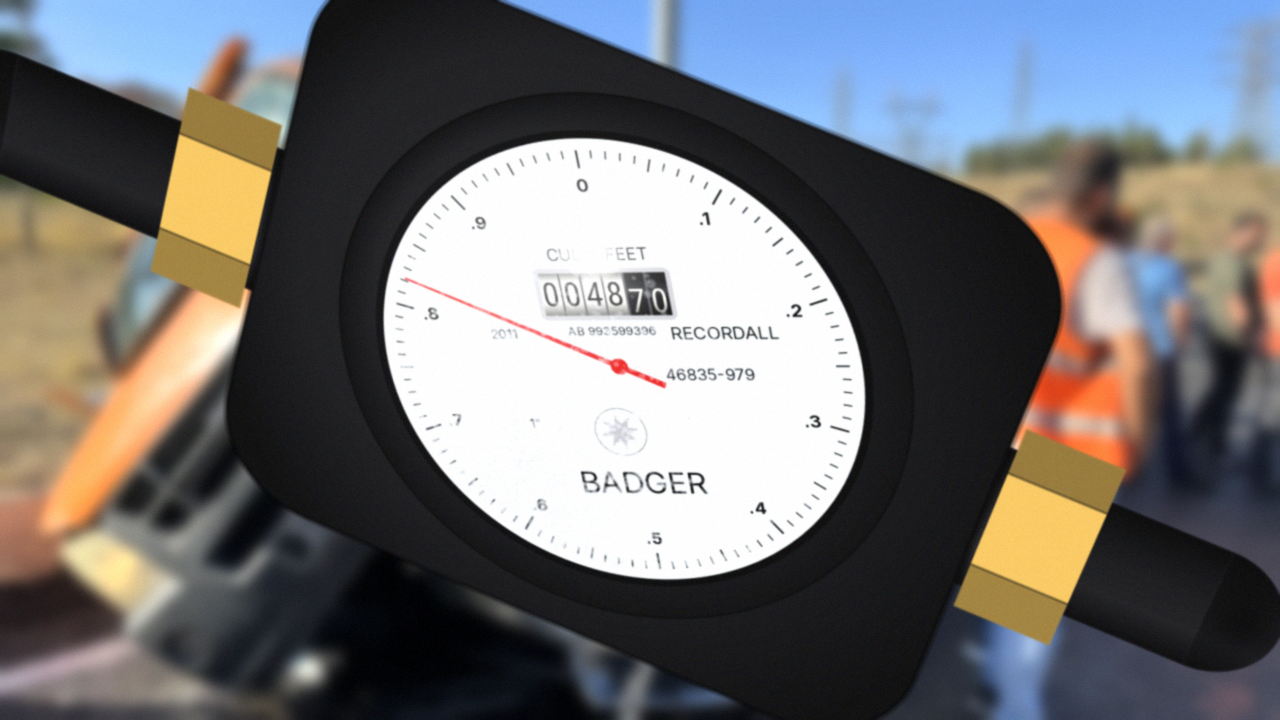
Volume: 4869.82 ft³
